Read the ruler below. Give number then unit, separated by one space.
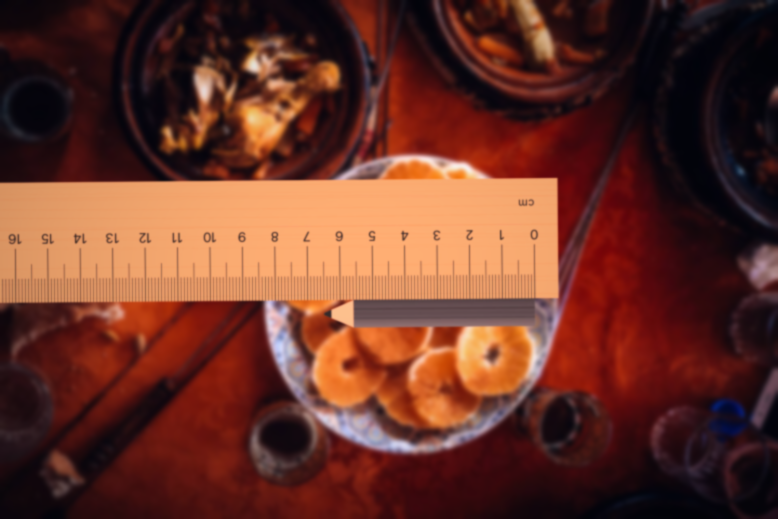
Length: 6.5 cm
